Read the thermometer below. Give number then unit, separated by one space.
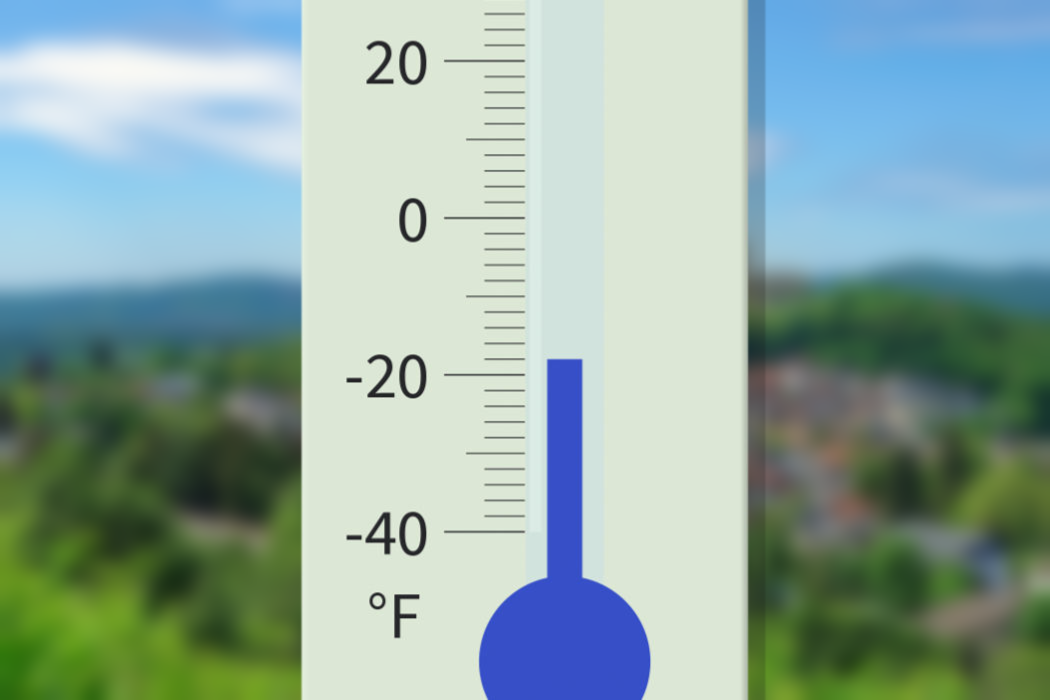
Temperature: -18 °F
